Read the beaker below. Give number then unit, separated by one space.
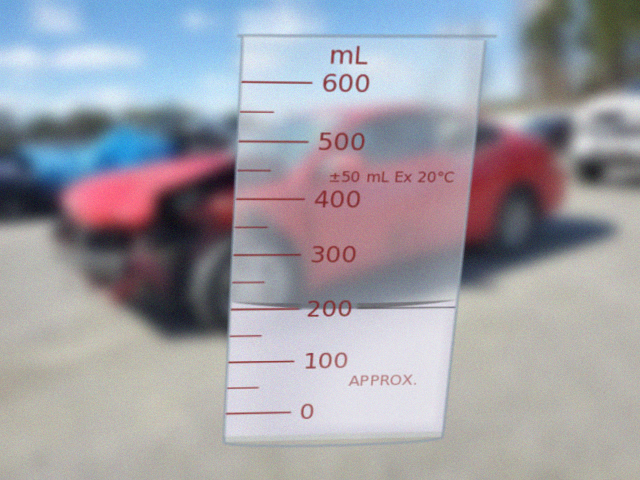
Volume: 200 mL
